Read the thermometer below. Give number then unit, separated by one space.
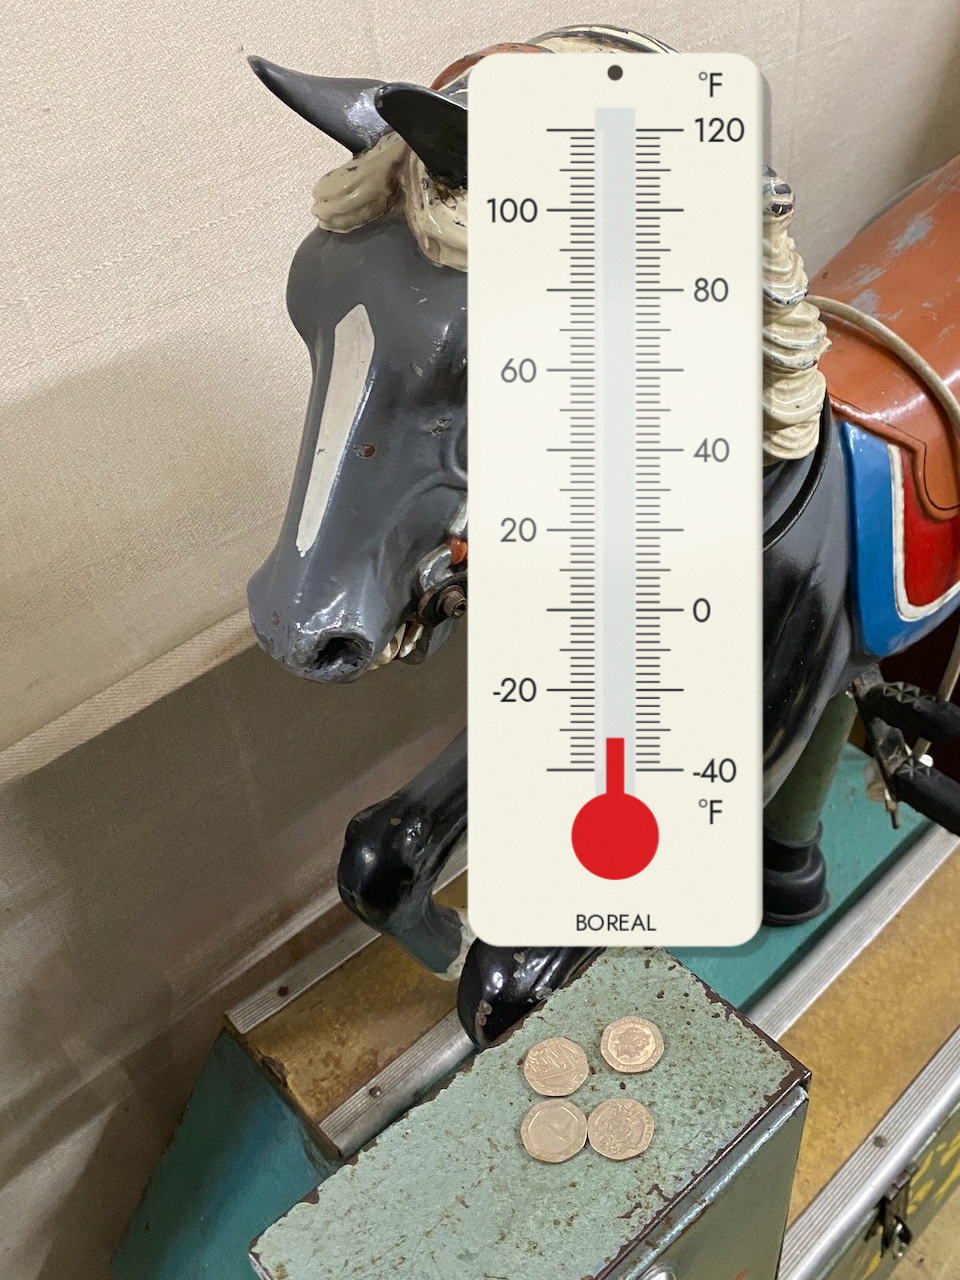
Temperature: -32 °F
